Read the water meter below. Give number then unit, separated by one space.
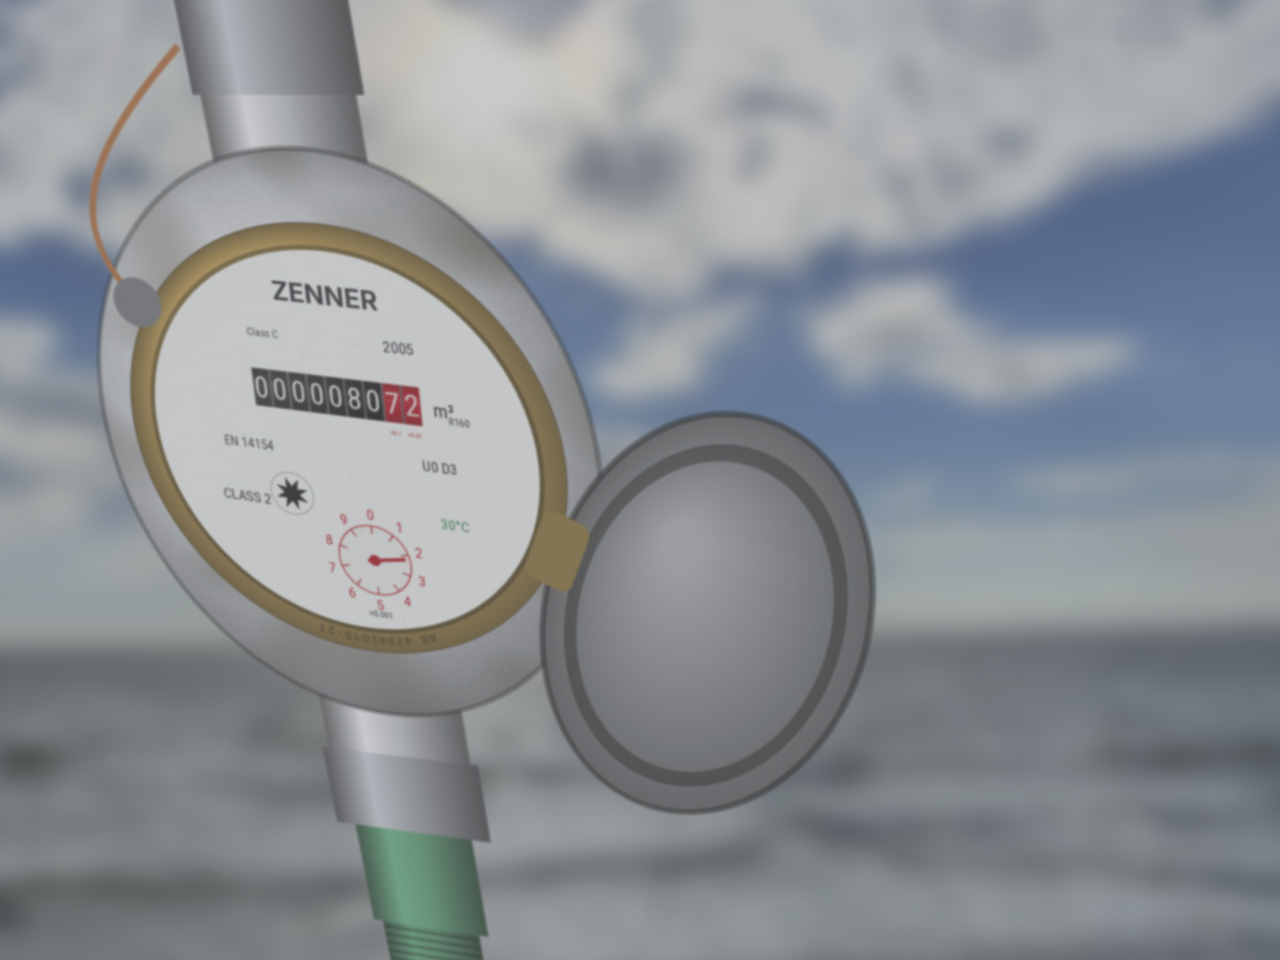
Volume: 80.722 m³
